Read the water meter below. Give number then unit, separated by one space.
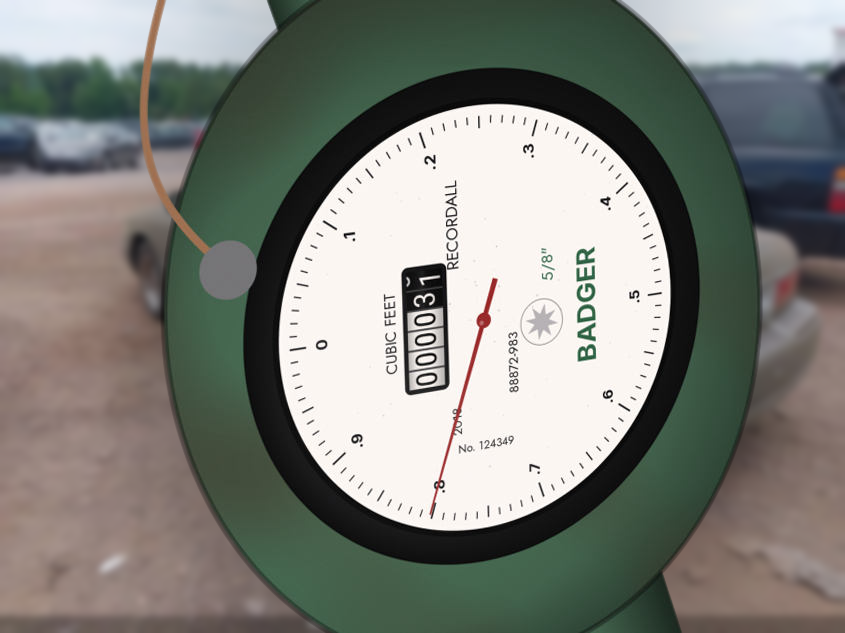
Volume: 30.80 ft³
